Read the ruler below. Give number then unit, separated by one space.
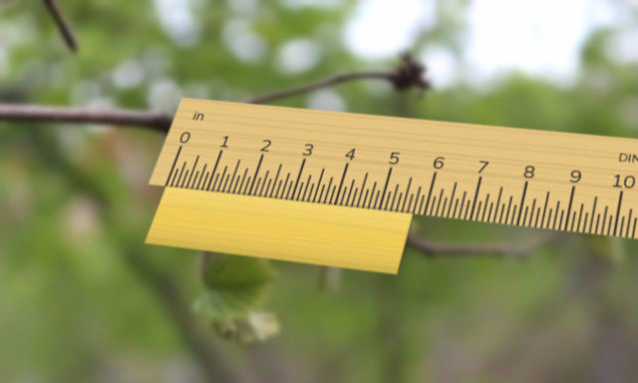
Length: 5.75 in
